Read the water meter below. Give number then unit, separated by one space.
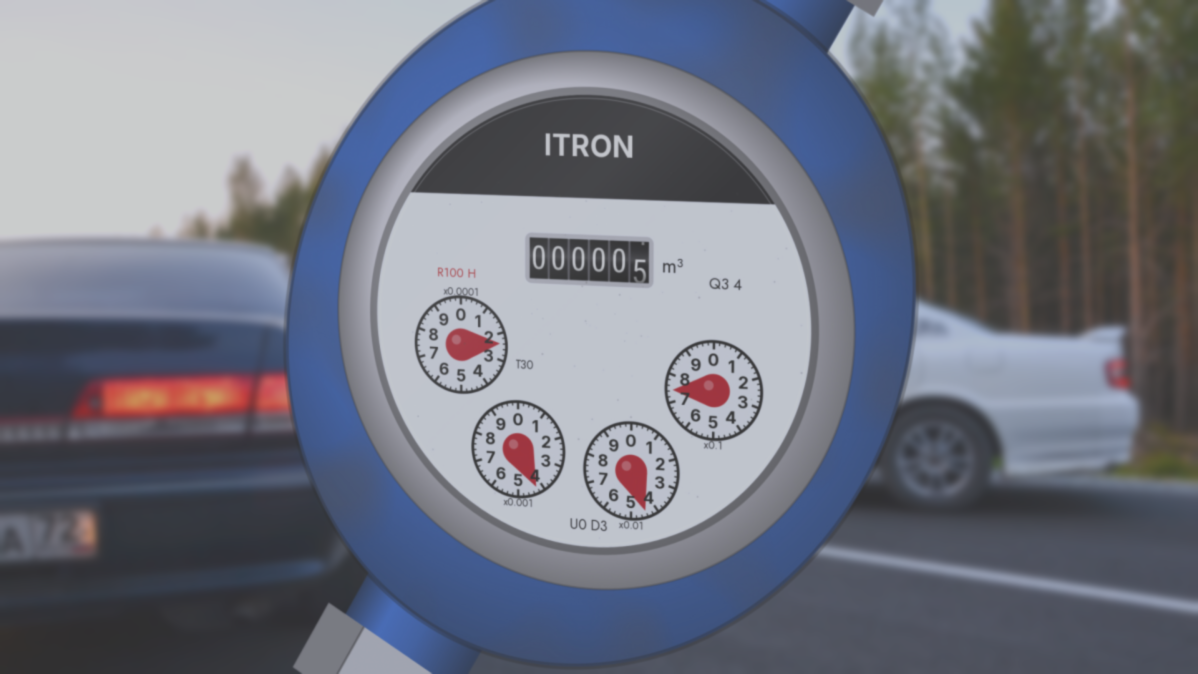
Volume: 4.7442 m³
